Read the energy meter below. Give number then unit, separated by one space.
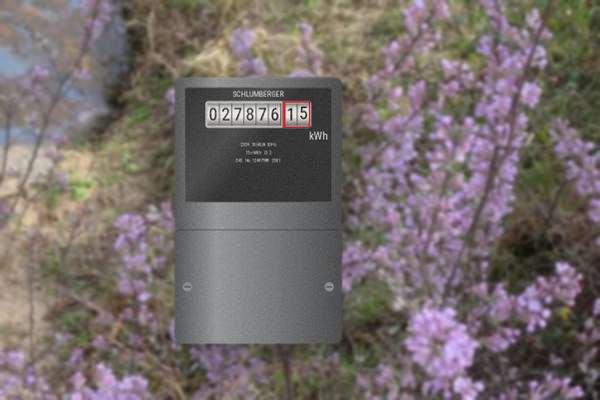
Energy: 27876.15 kWh
